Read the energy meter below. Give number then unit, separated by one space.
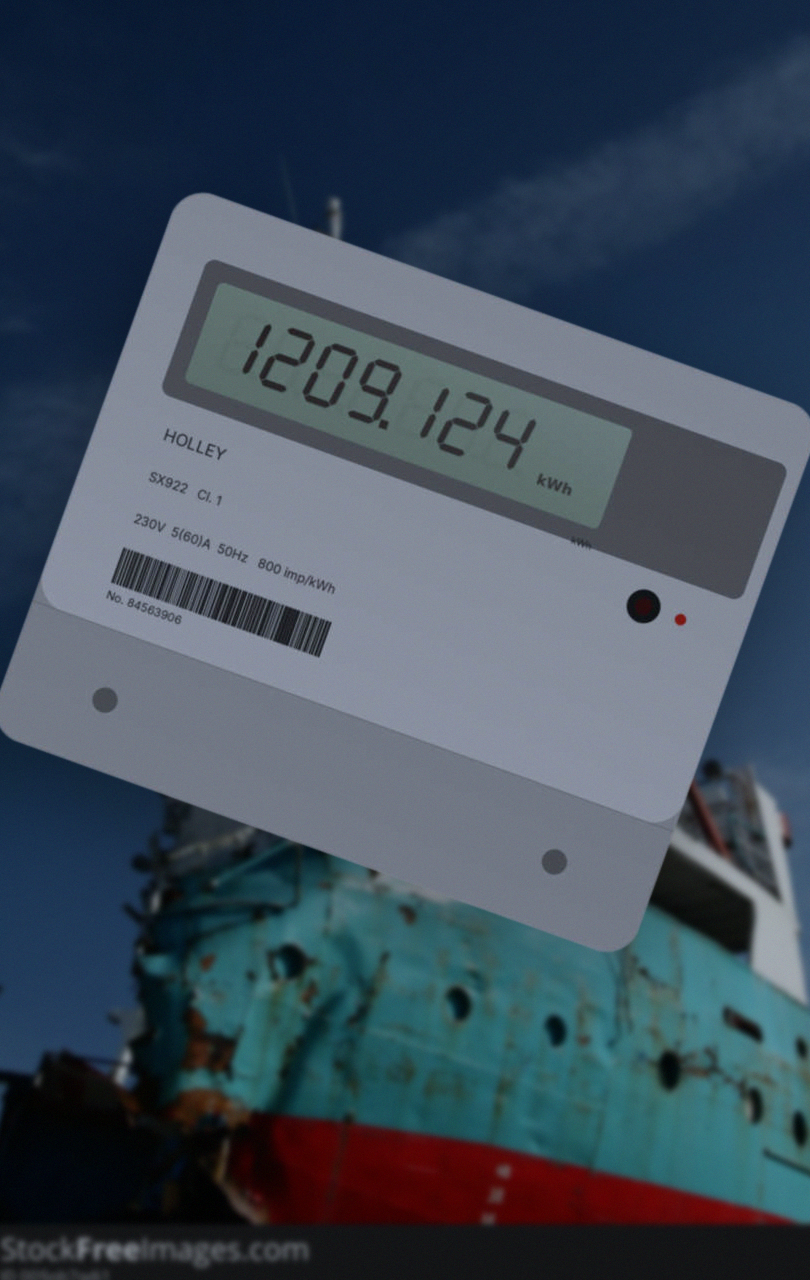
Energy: 1209.124 kWh
